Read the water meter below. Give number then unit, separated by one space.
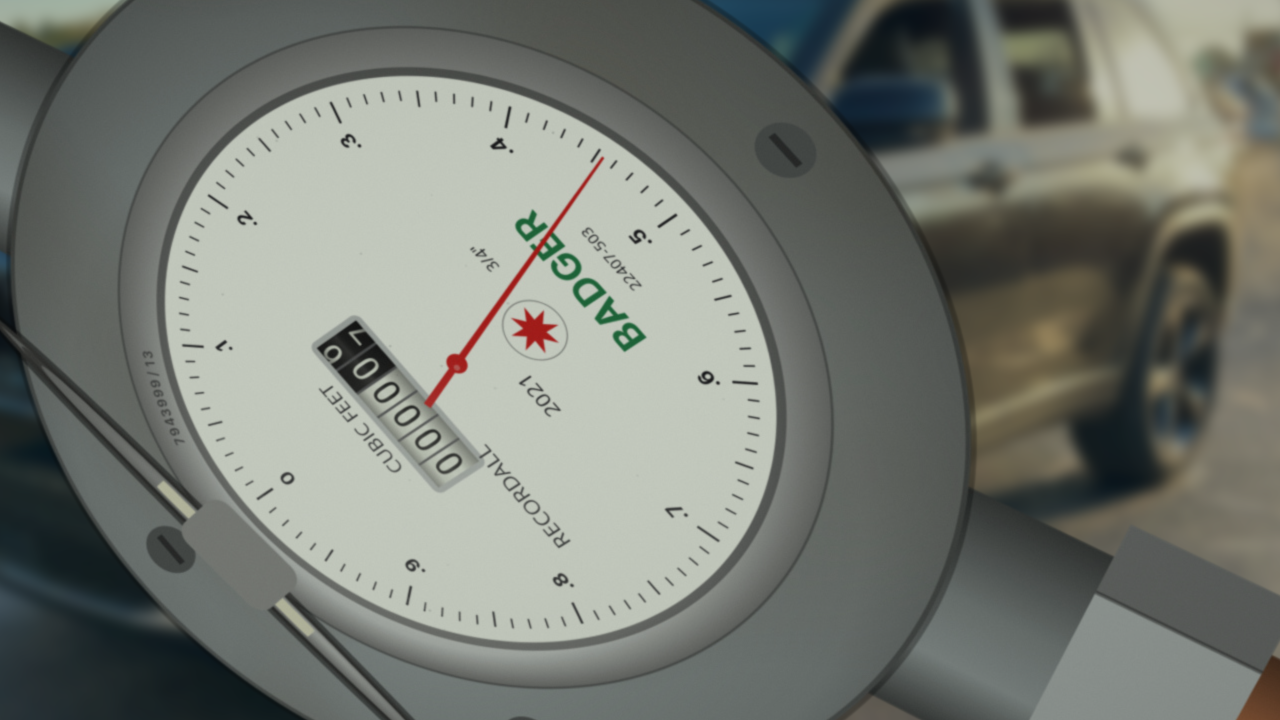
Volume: 6.45 ft³
